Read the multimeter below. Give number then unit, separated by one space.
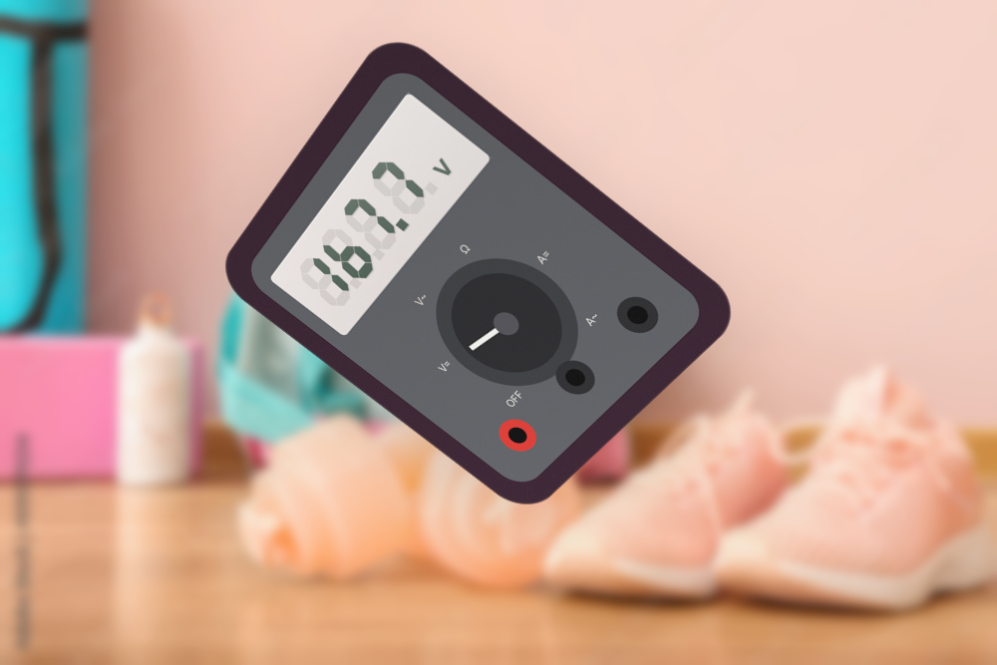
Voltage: 167.7 V
